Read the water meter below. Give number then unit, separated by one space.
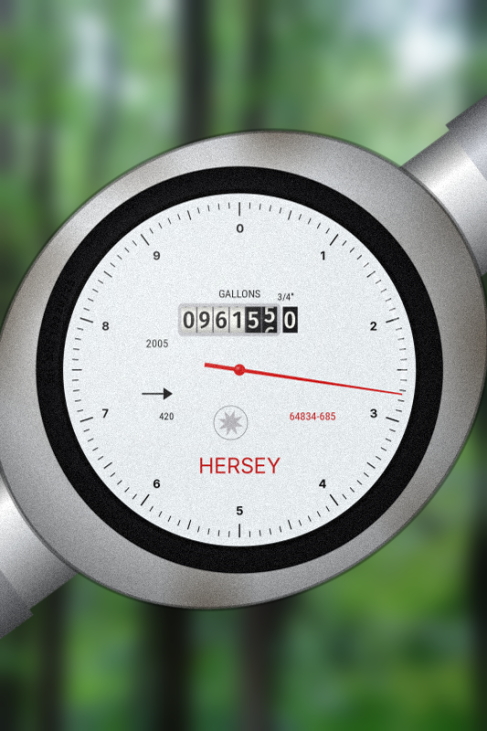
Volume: 961552.7 gal
